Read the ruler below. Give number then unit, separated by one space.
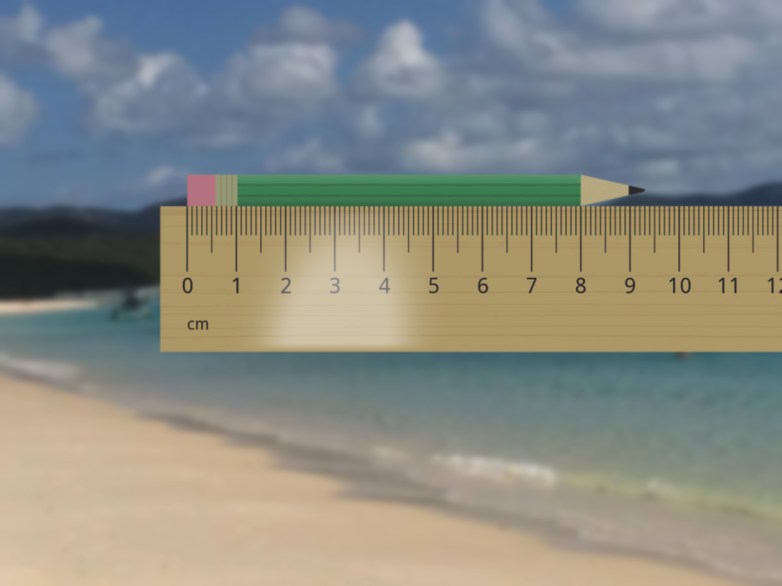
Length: 9.3 cm
